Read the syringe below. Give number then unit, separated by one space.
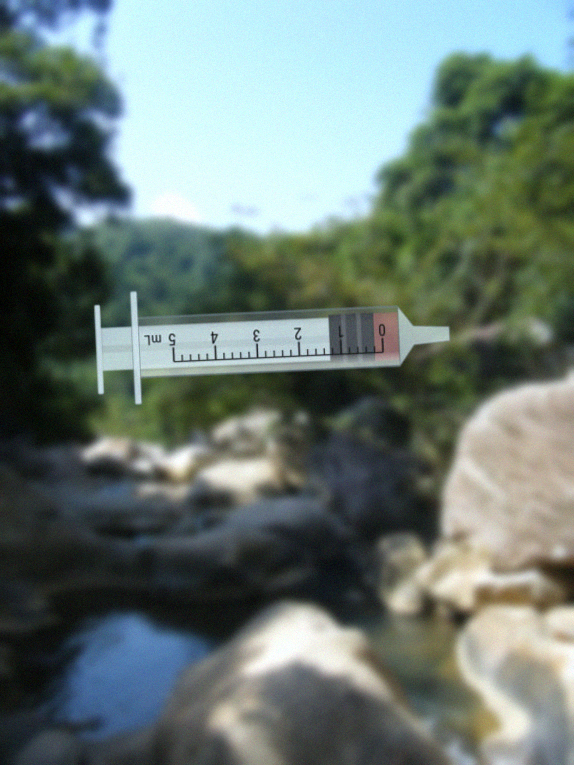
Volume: 0.2 mL
